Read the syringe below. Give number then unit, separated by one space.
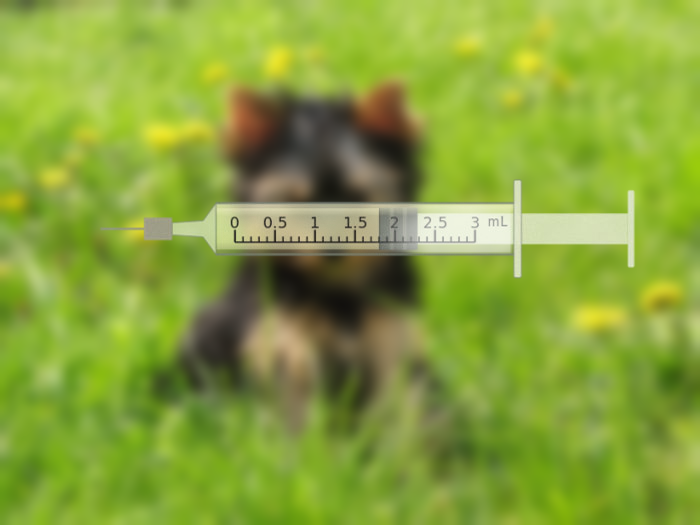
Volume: 1.8 mL
